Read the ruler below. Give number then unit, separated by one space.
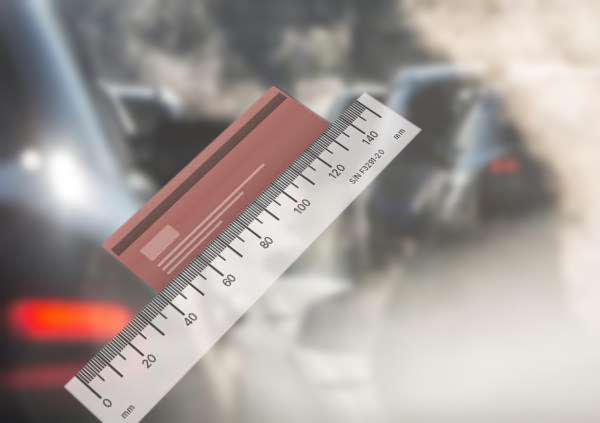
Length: 95 mm
